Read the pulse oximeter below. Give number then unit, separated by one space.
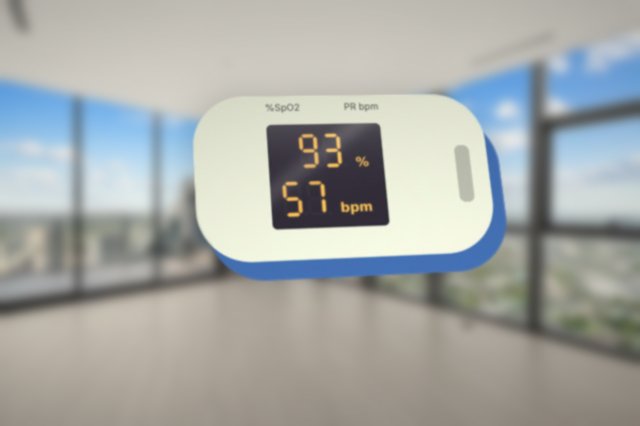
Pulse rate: 57 bpm
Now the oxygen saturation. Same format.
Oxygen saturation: 93 %
